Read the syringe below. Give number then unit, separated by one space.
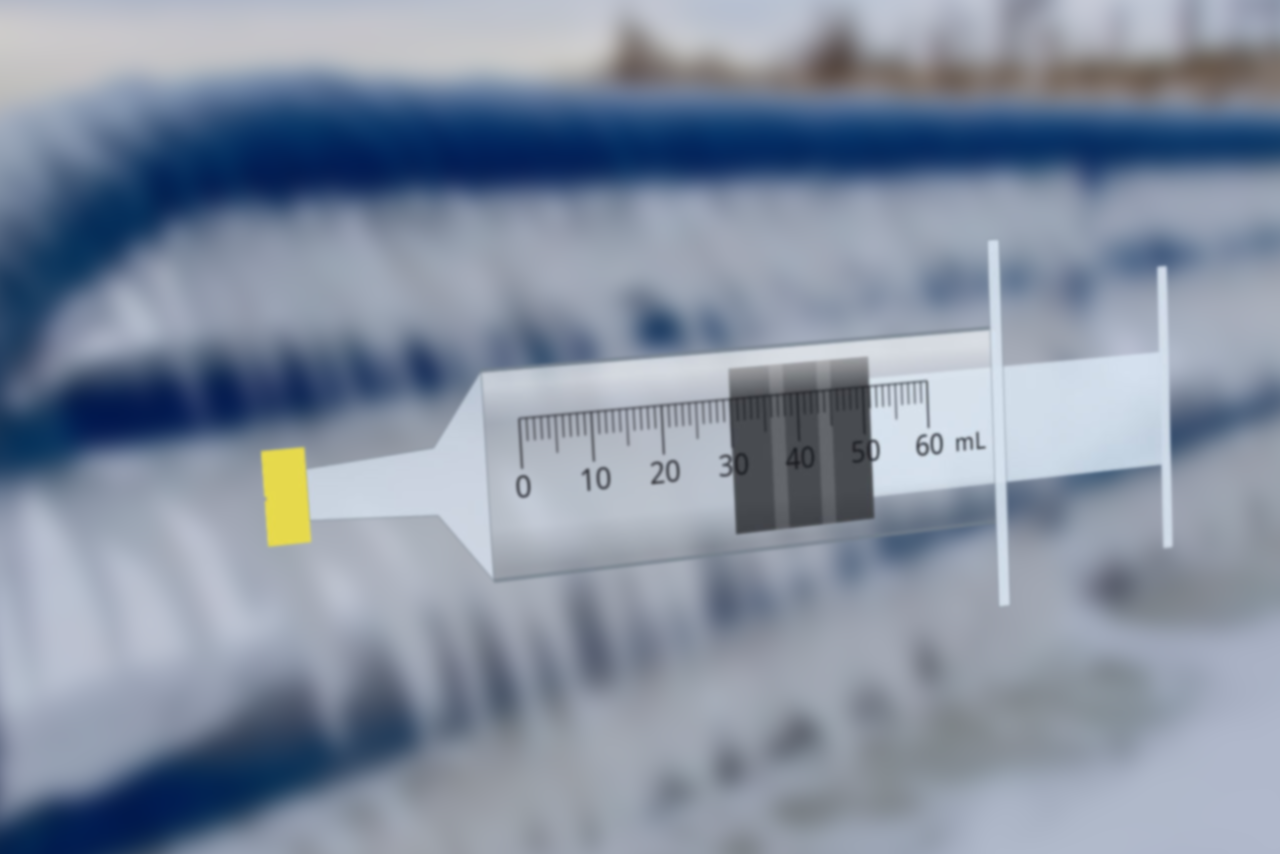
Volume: 30 mL
